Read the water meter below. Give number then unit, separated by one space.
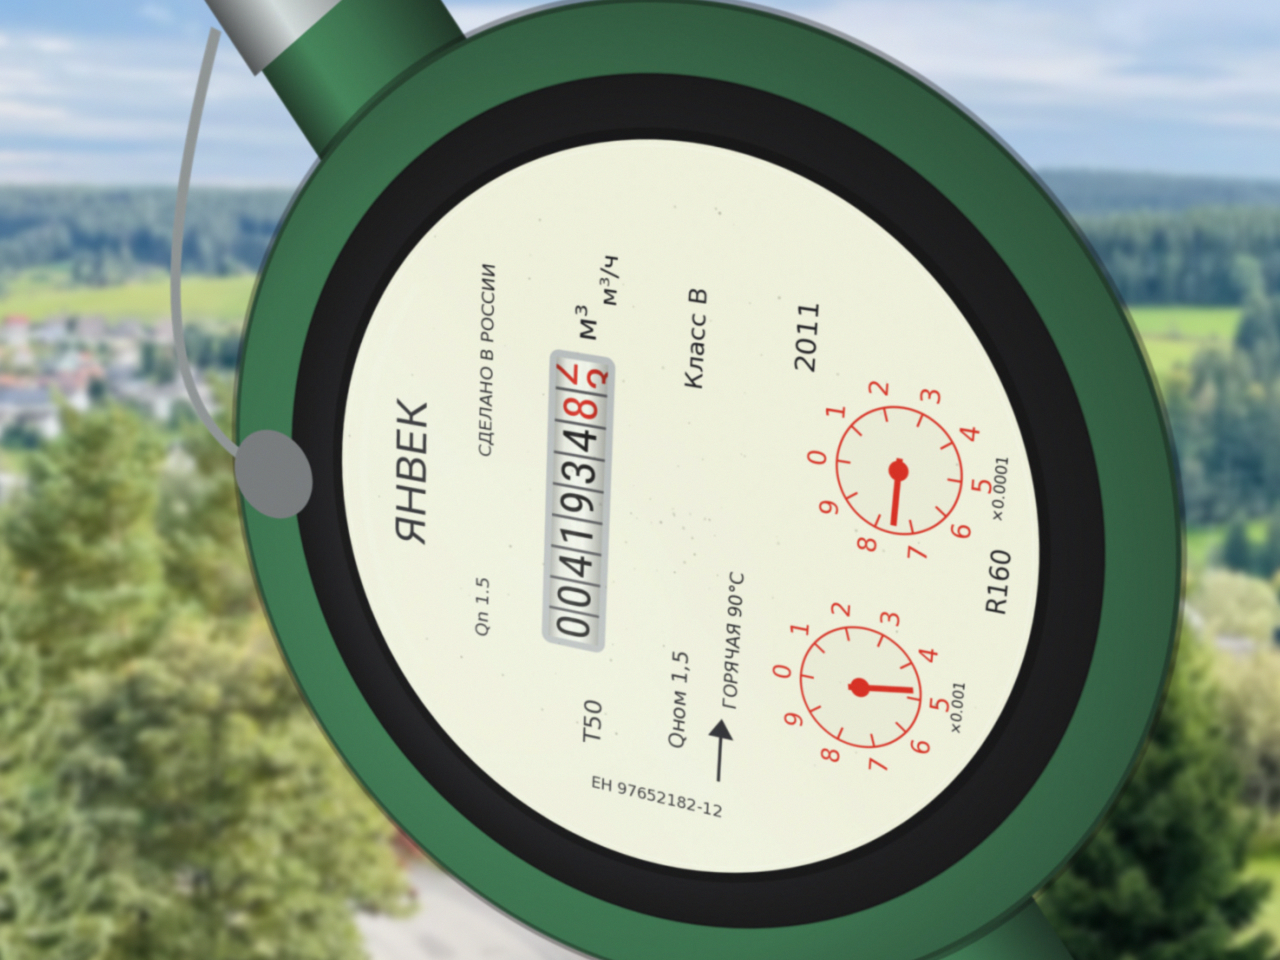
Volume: 41934.8247 m³
